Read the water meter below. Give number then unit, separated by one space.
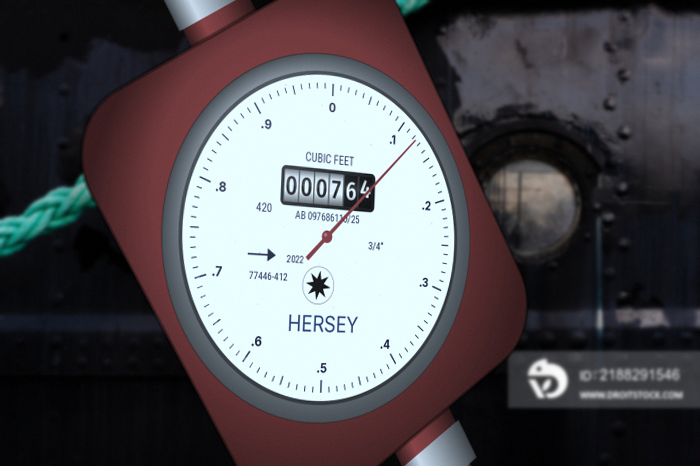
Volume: 764.12 ft³
